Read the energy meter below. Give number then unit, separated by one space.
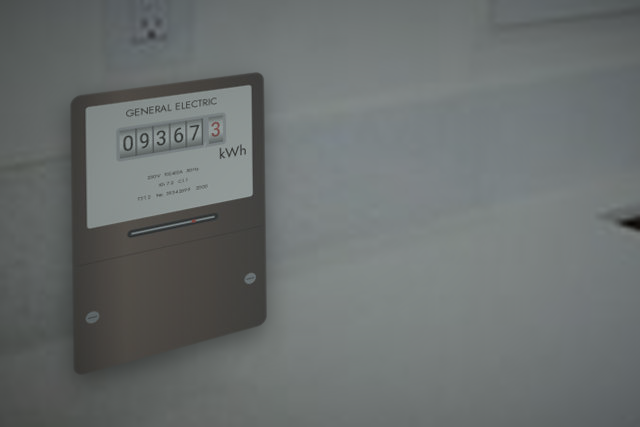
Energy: 9367.3 kWh
